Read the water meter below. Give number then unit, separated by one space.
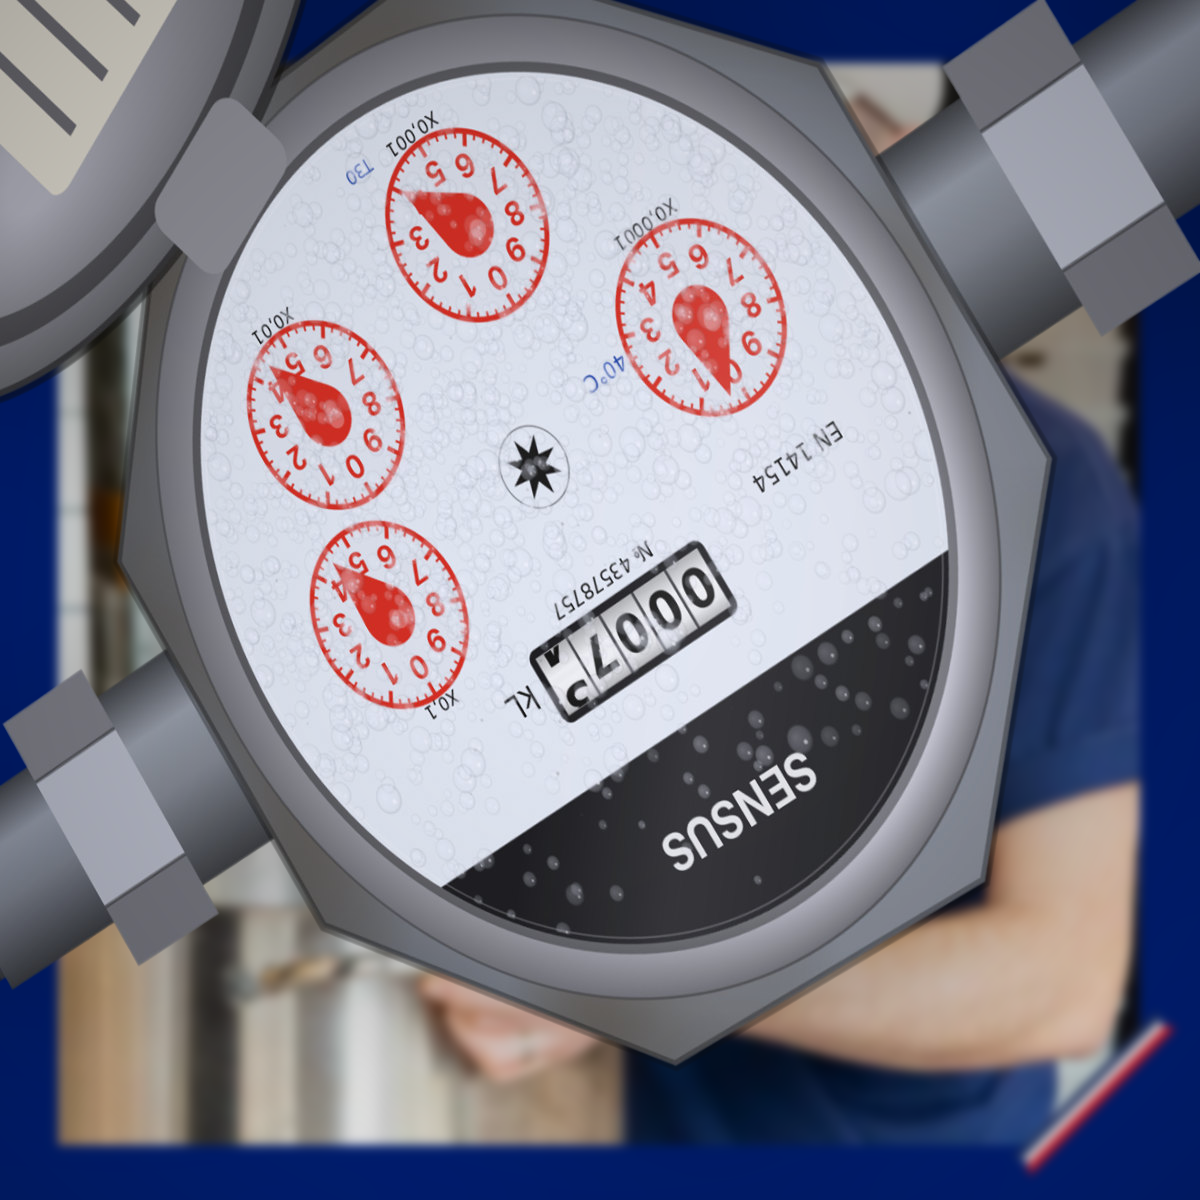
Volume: 73.4440 kL
